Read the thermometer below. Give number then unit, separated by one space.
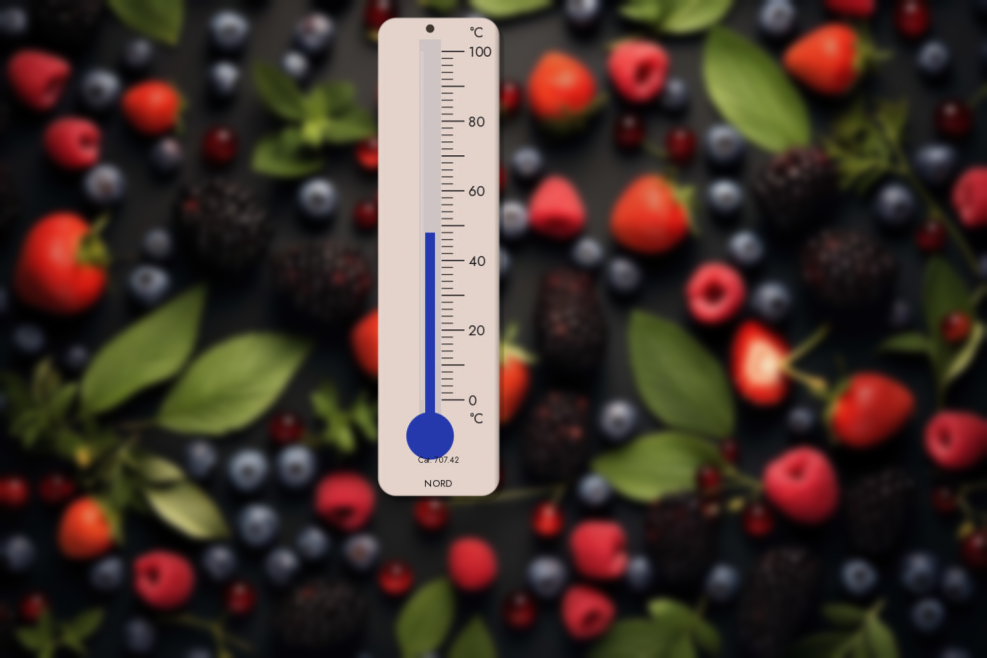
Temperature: 48 °C
